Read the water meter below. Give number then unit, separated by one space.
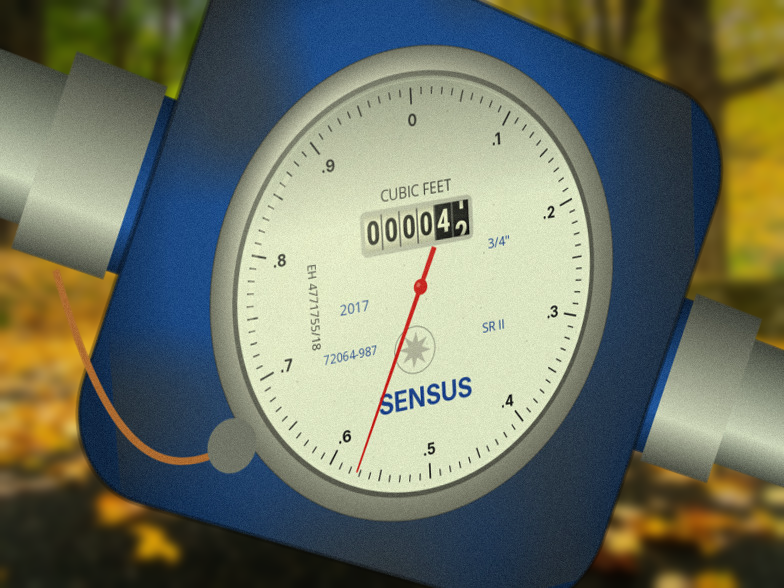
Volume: 41.57 ft³
